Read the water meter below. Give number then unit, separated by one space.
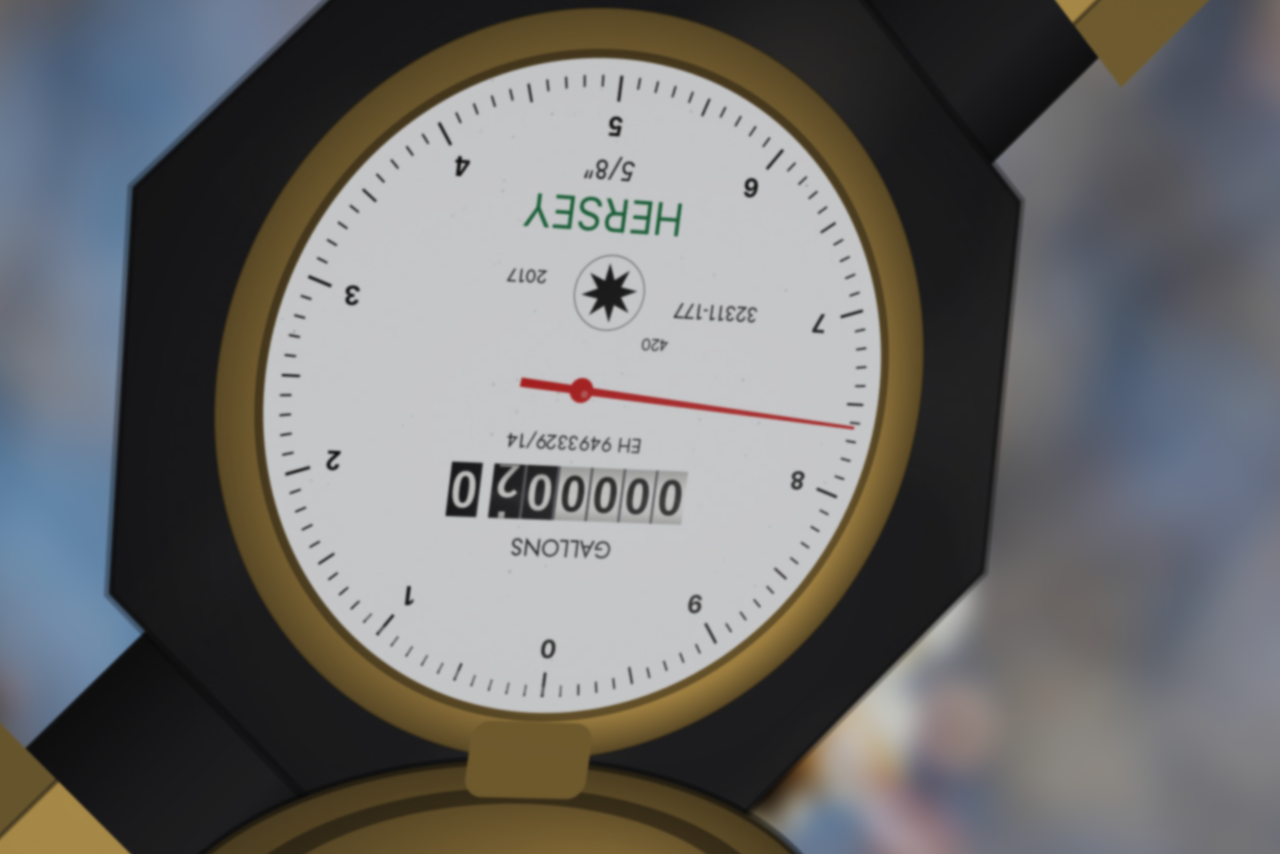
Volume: 17.6 gal
